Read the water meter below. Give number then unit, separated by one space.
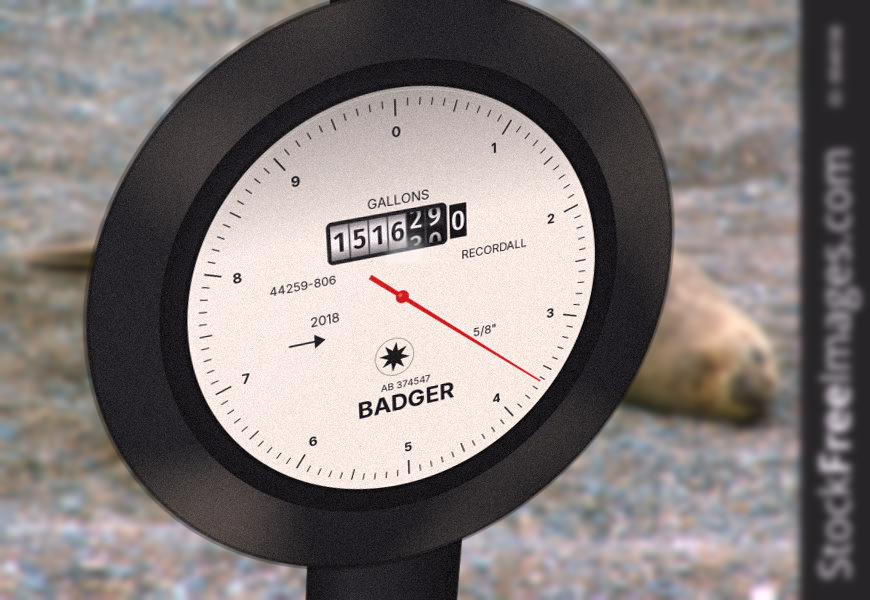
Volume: 1516293.6 gal
